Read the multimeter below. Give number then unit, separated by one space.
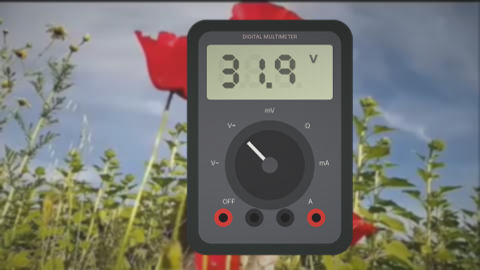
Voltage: 31.9 V
